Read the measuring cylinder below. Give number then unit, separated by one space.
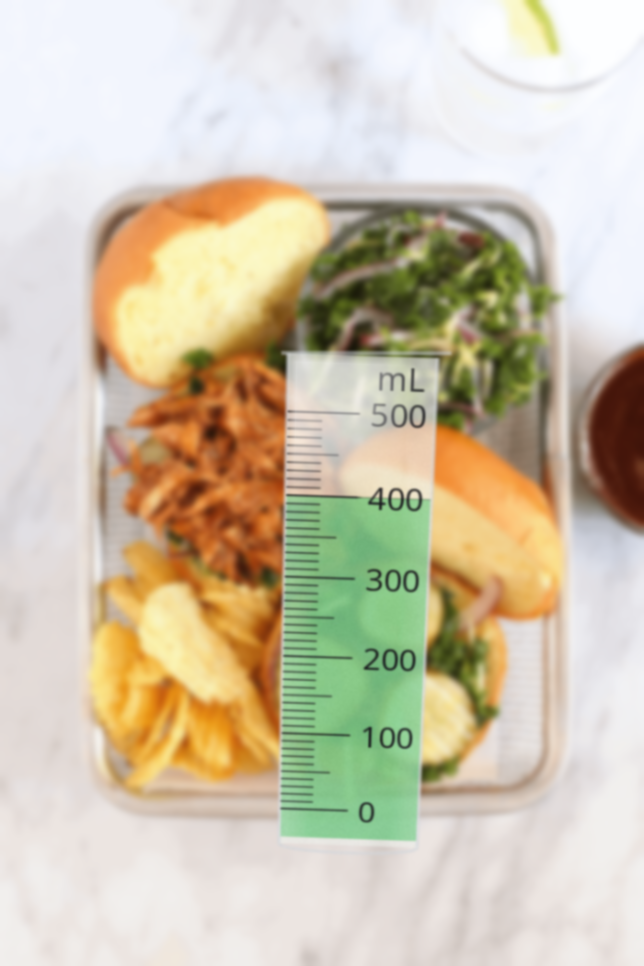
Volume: 400 mL
